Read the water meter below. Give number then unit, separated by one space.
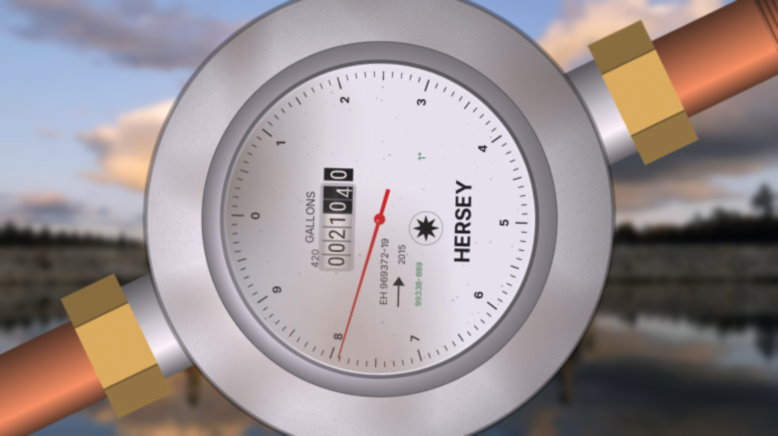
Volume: 21037.9 gal
